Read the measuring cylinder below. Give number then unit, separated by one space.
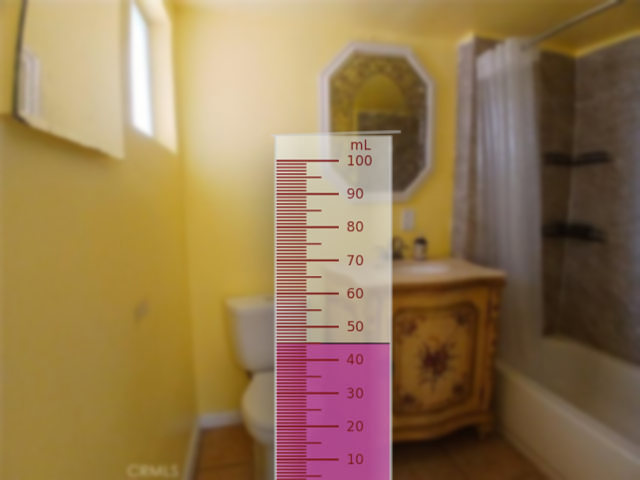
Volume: 45 mL
